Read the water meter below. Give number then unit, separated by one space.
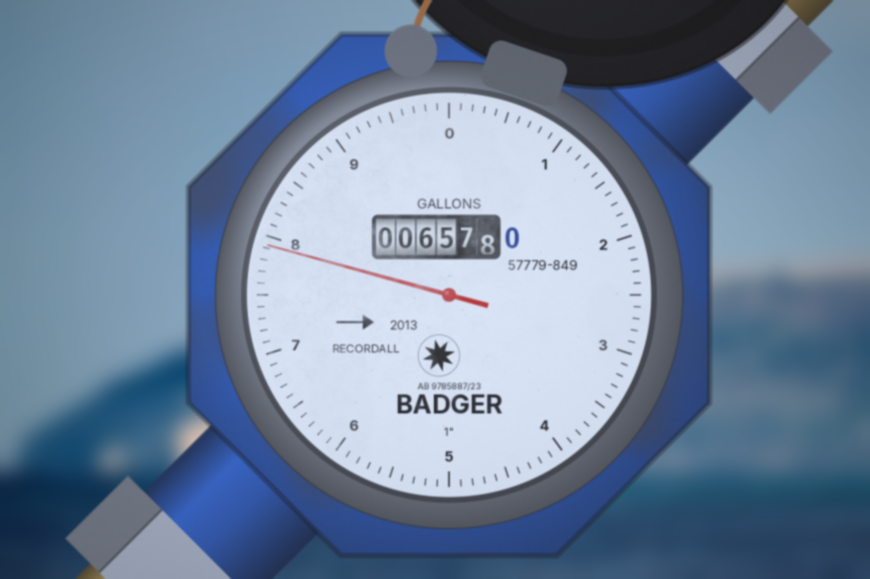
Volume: 65777.9 gal
